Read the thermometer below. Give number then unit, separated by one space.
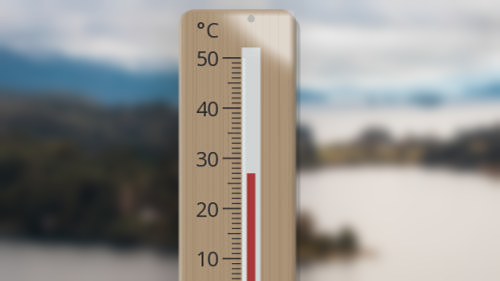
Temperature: 27 °C
